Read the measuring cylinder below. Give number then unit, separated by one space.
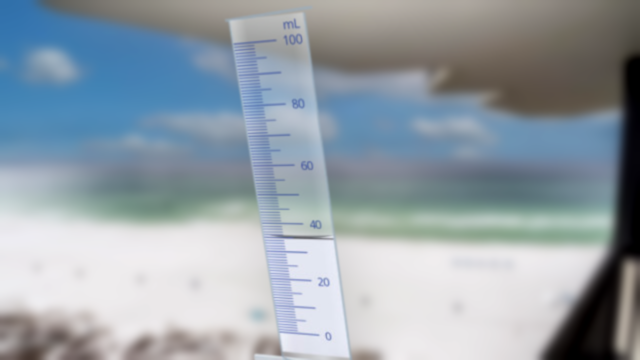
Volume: 35 mL
